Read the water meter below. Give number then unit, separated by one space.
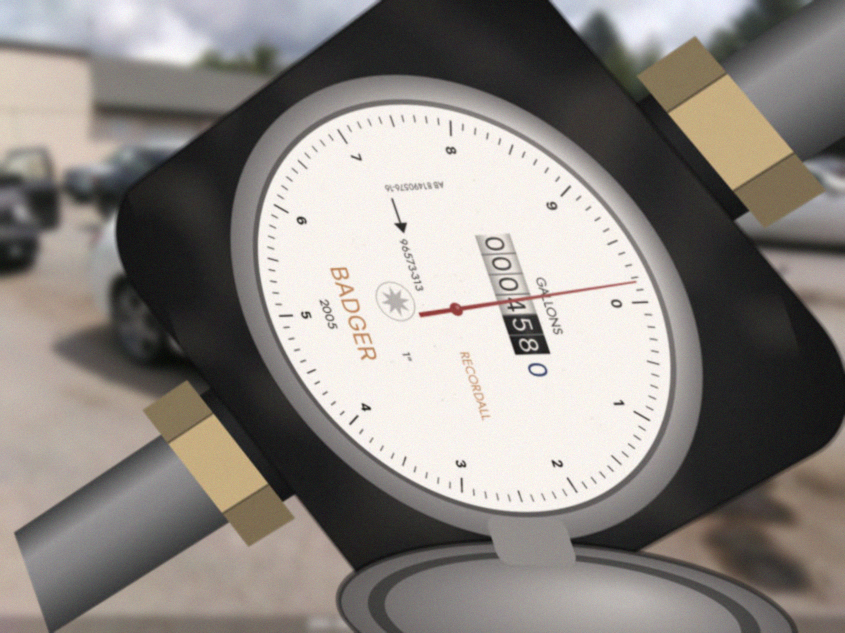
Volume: 4579.8 gal
